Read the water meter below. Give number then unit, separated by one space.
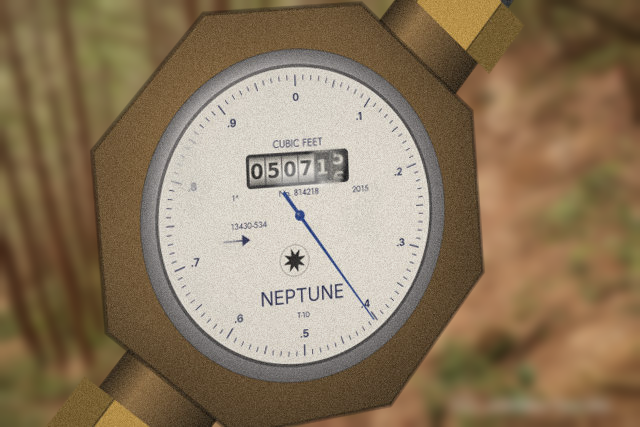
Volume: 50715.40 ft³
